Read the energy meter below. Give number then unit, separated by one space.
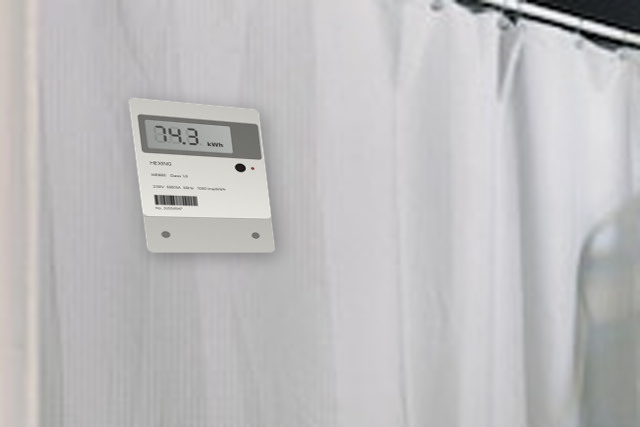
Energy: 74.3 kWh
